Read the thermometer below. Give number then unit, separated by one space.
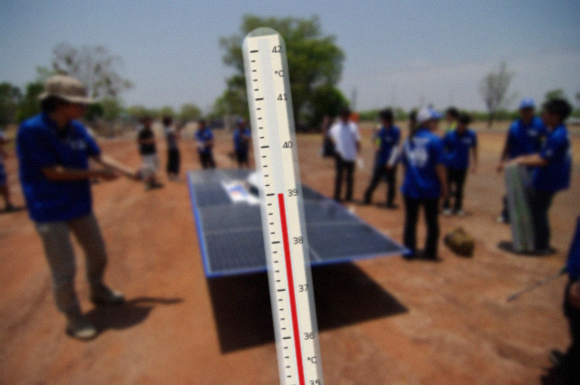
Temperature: 39 °C
